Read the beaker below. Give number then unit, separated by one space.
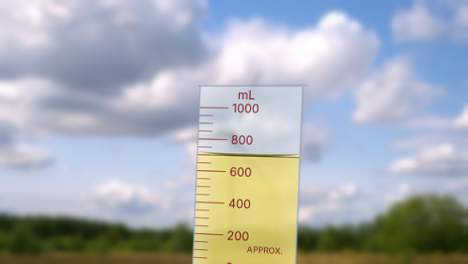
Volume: 700 mL
